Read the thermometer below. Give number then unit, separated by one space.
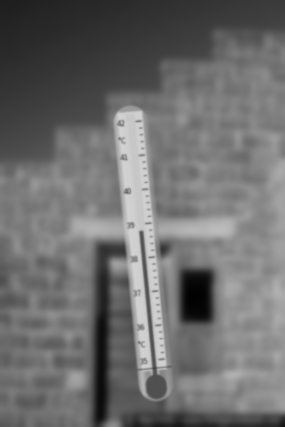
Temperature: 38.8 °C
